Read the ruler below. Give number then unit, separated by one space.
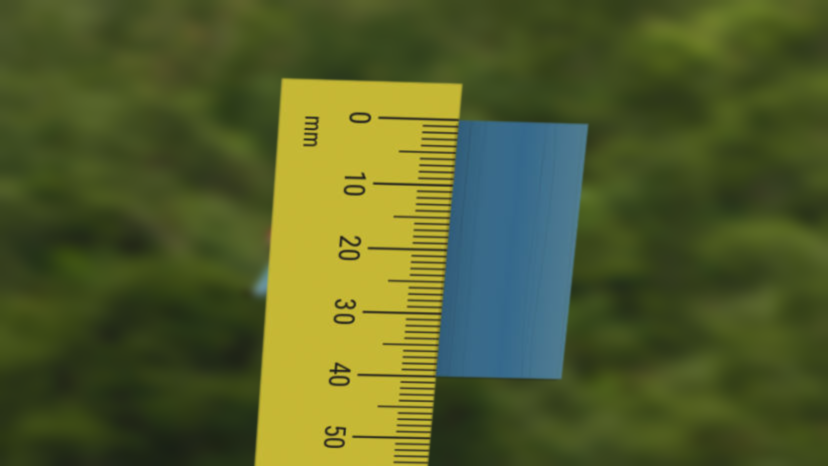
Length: 40 mm
